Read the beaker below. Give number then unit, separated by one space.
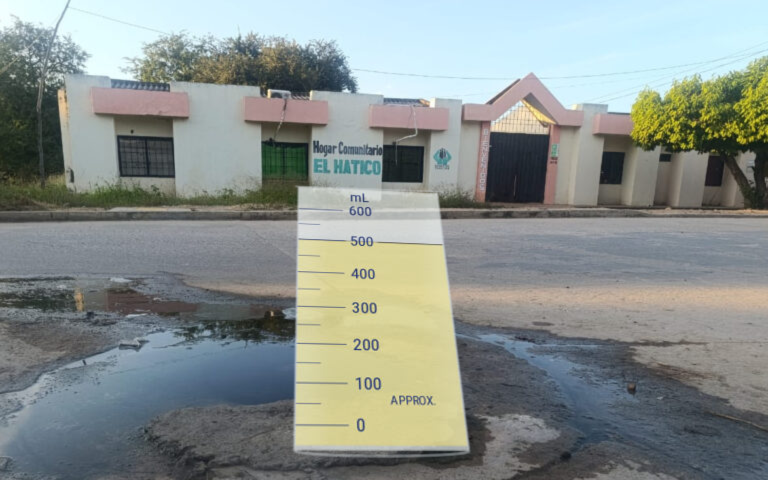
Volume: 500 mL
